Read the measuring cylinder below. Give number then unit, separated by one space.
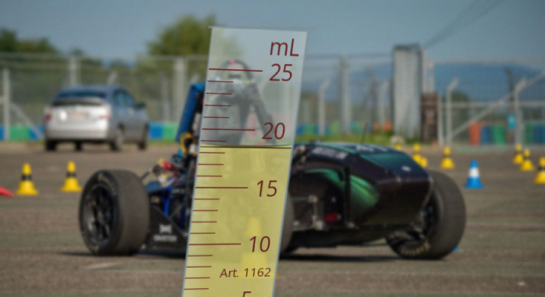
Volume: 18.5 mL
